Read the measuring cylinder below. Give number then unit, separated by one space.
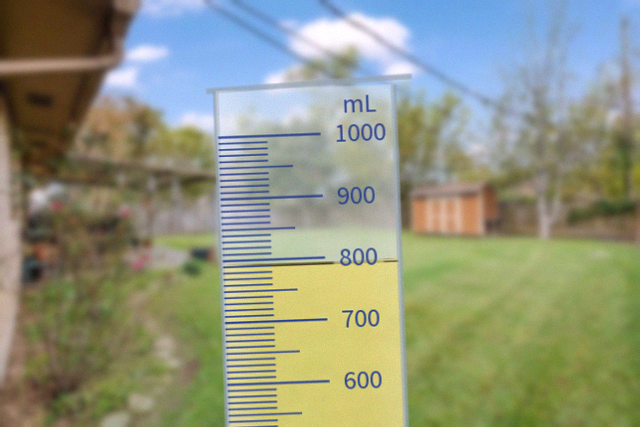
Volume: 790 mL
